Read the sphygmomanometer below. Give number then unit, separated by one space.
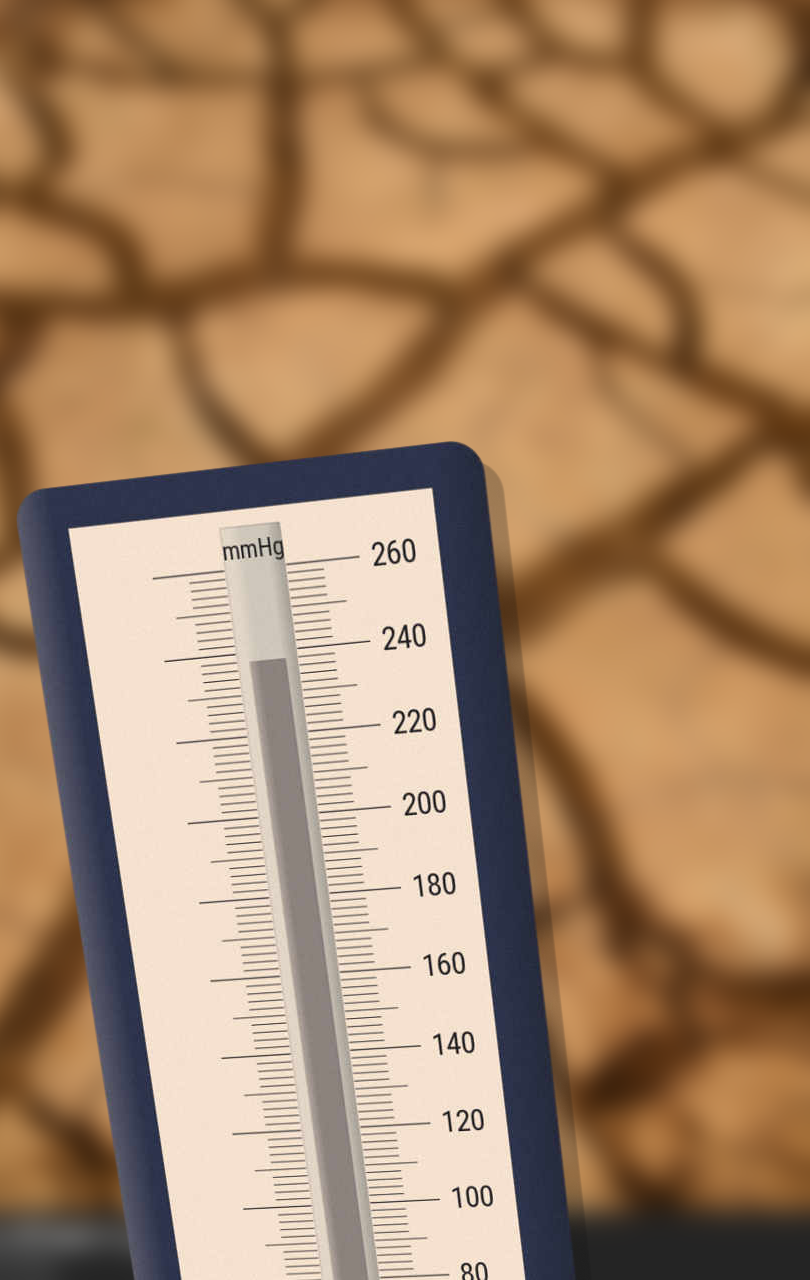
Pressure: 238 mmHg
